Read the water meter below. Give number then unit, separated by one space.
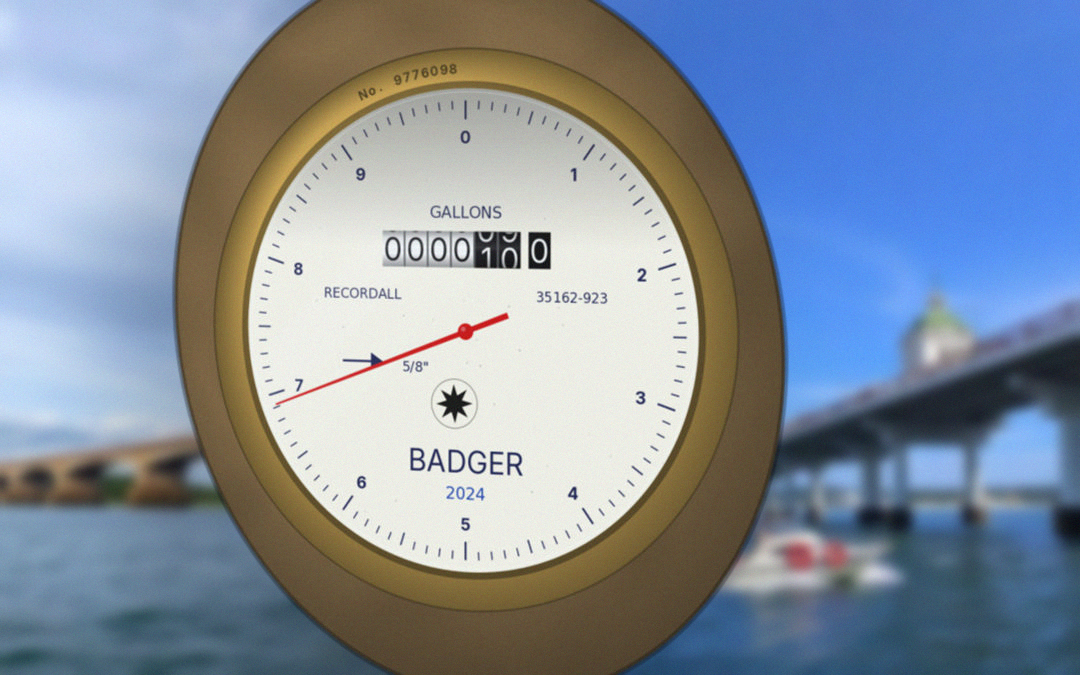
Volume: 96.9 gal
